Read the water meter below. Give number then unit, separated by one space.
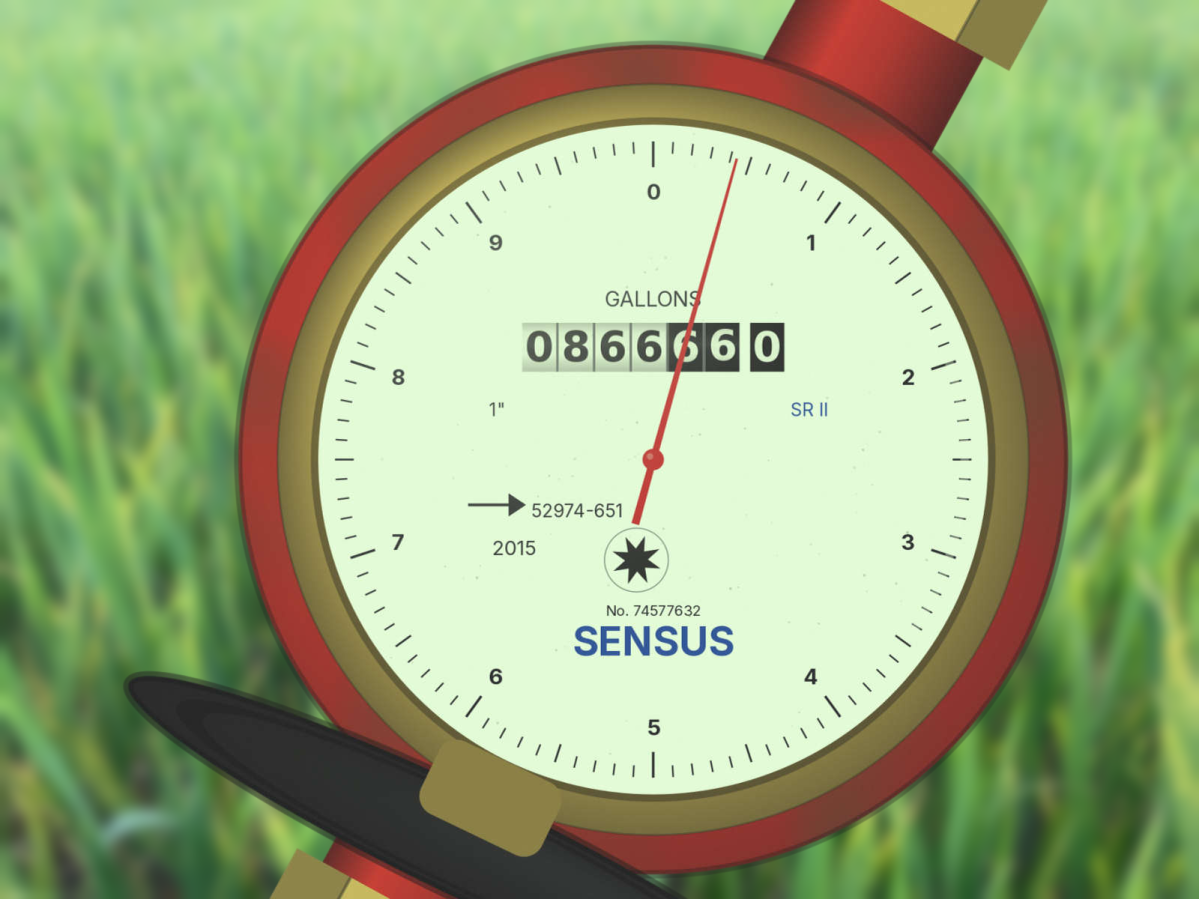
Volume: 866660.4 gal
